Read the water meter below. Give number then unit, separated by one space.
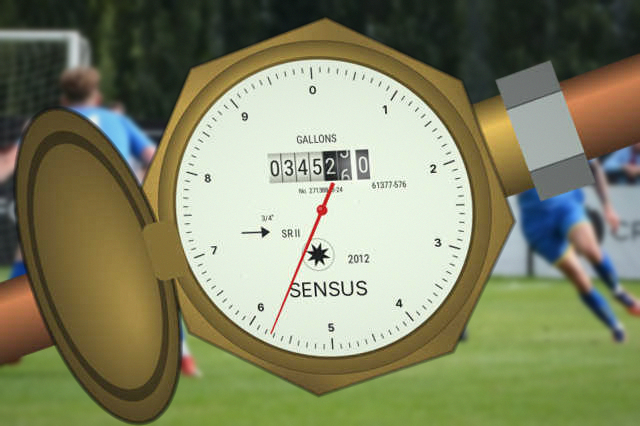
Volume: 345255.7 gal
